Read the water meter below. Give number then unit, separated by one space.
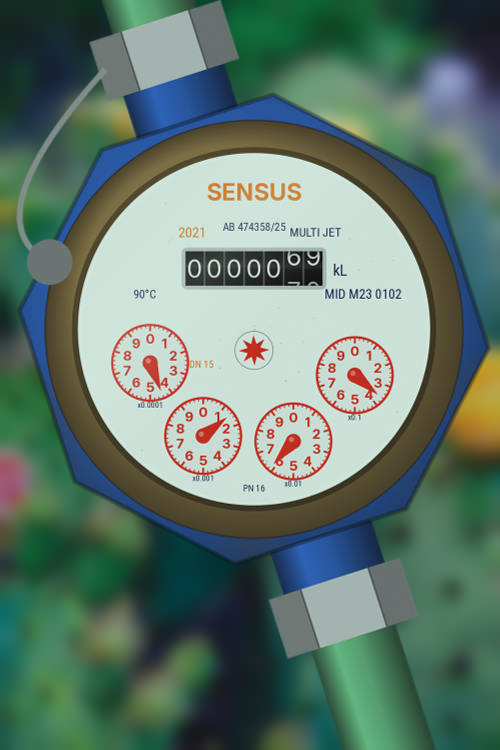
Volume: 69.3614 kL
